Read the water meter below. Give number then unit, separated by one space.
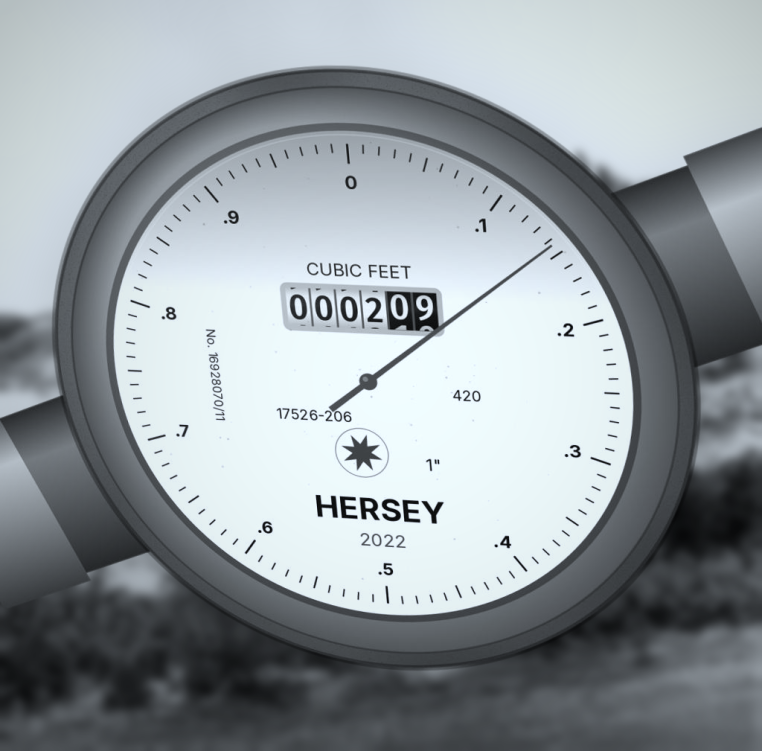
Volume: 209.14 ft³
